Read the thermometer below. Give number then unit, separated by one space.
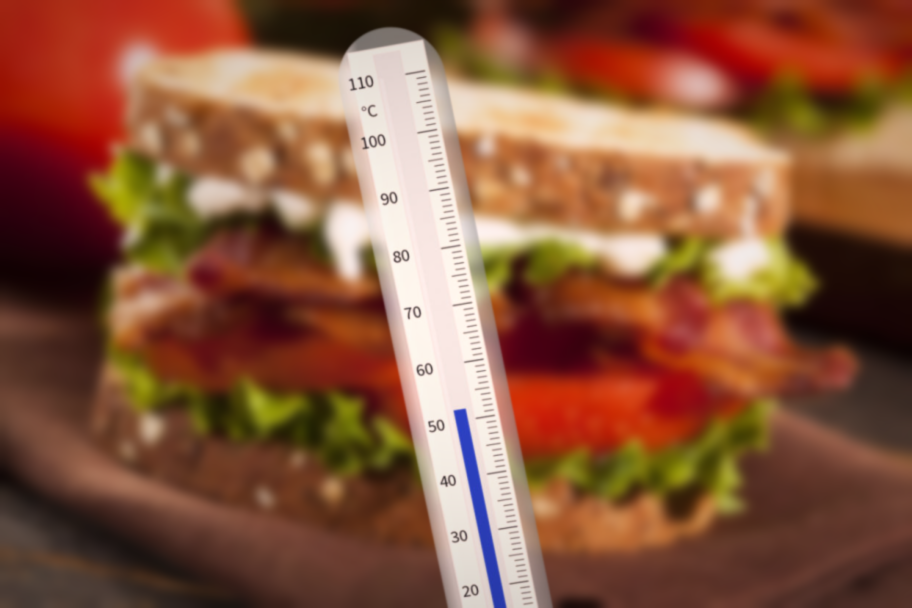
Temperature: 52 °C
